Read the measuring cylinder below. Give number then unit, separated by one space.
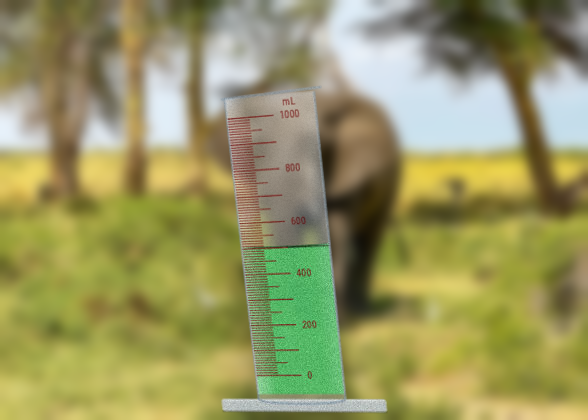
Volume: 500 mL
